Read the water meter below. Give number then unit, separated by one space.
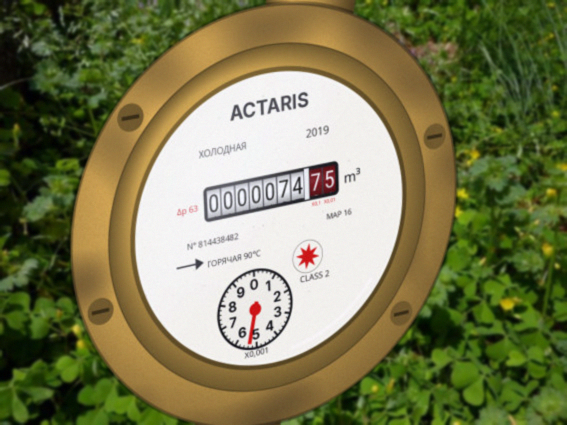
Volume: 74.755 m³
